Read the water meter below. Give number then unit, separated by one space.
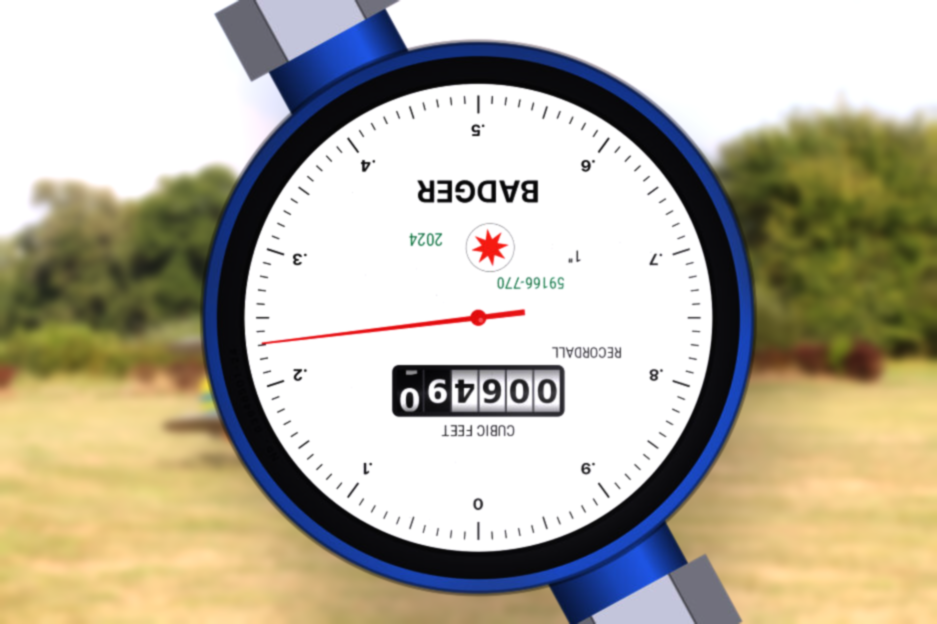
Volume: 6490.23 ft³
